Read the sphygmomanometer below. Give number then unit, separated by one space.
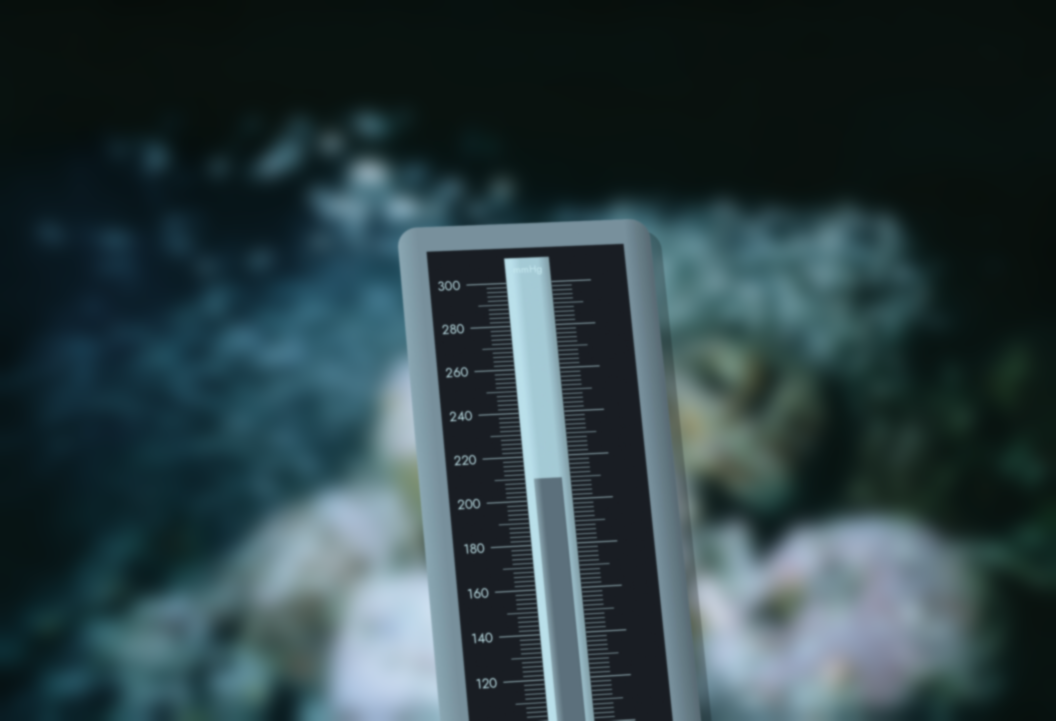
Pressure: 210 mmHg
